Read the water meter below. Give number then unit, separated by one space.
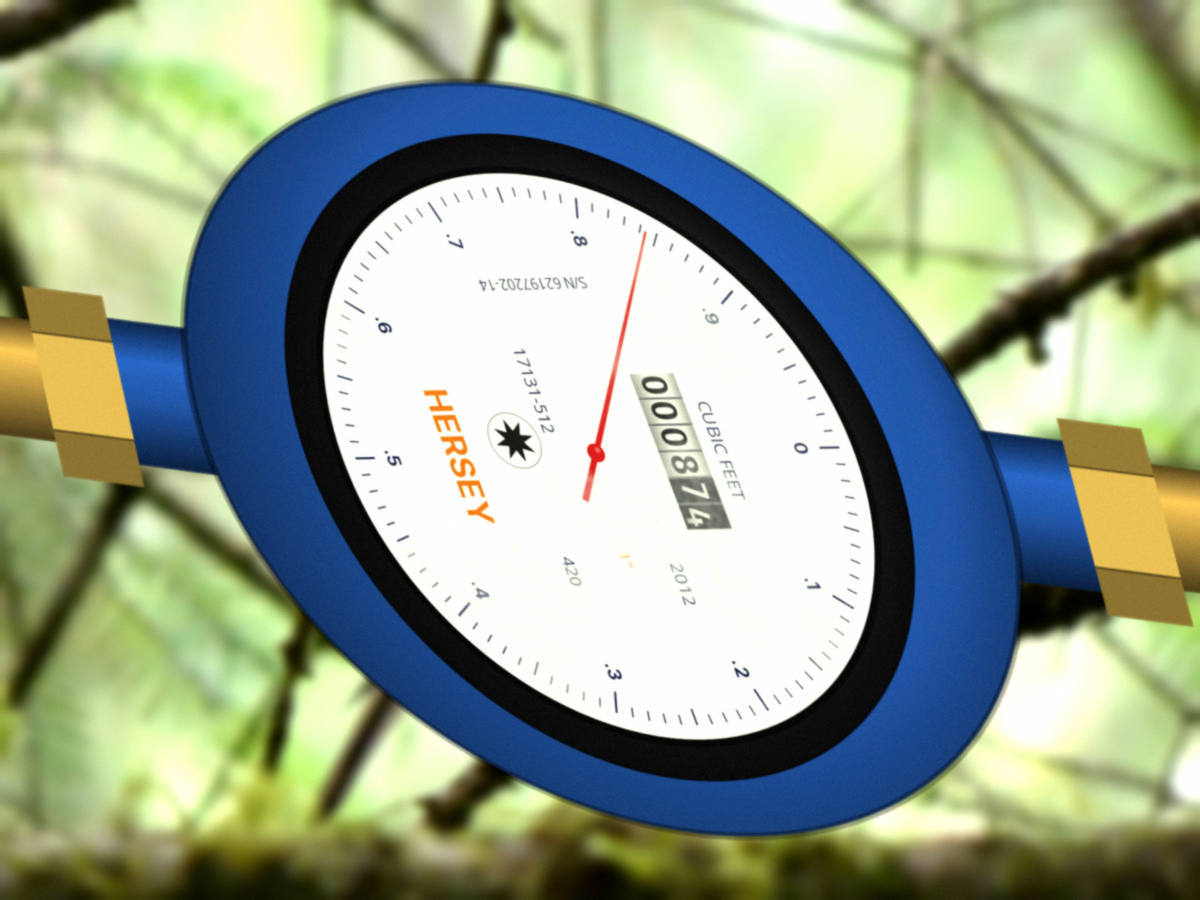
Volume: 873.84 ft³
